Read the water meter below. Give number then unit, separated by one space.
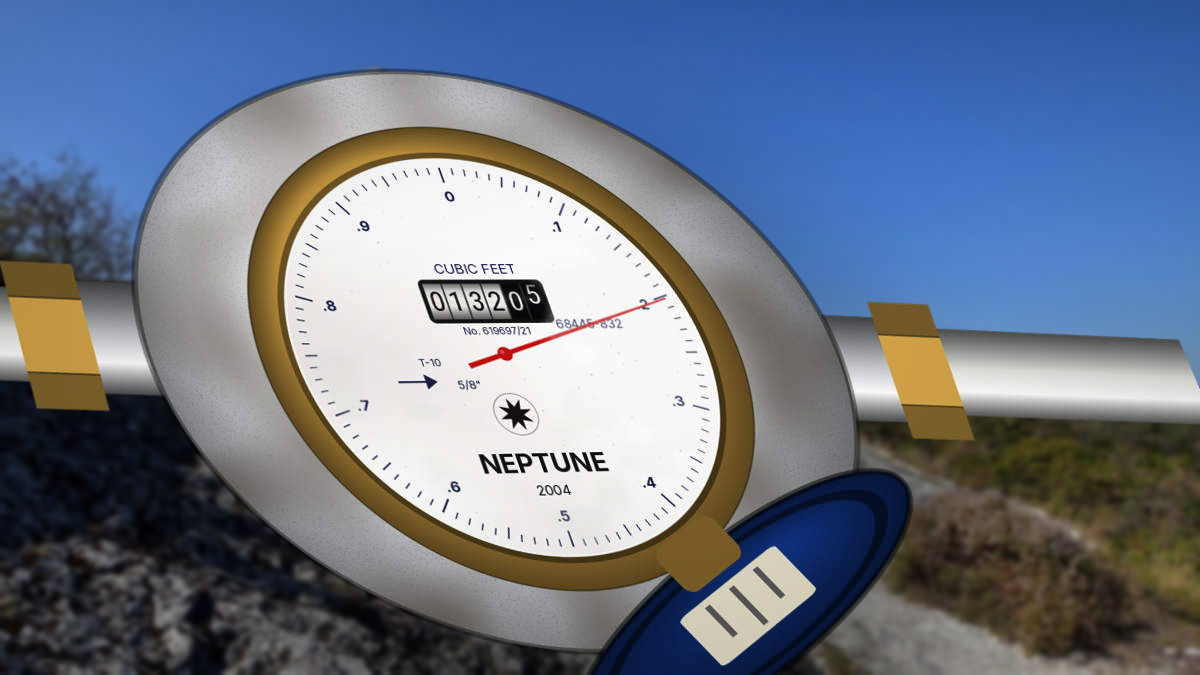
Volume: 13205.20 ft³
